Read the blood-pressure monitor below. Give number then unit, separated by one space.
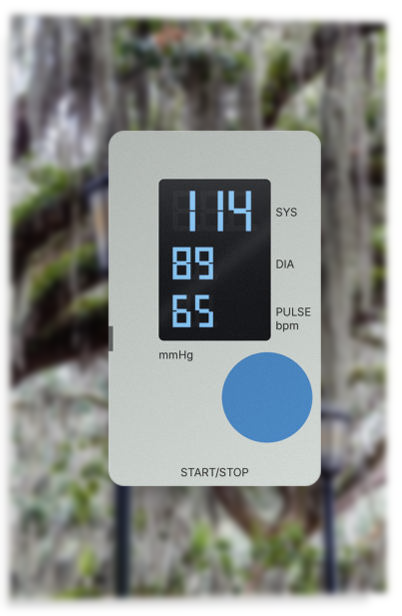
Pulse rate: 65 bpm
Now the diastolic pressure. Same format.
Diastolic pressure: 89 mmHg
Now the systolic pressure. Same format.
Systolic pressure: 114 mmHg
